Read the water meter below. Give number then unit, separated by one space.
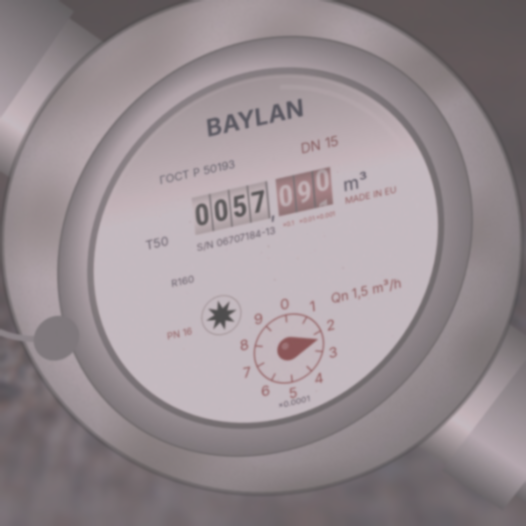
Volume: 57.0902 m³
